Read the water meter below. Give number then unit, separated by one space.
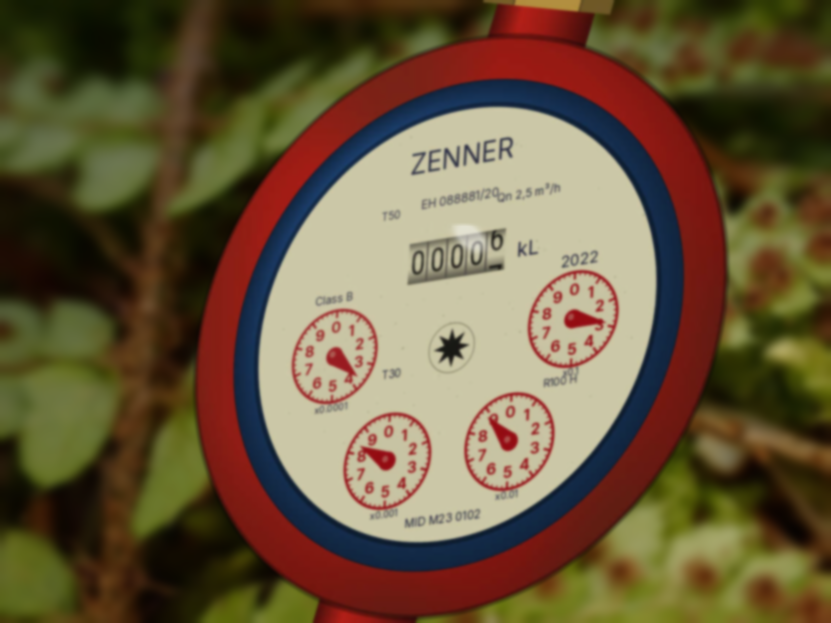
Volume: 6.2883 kL
